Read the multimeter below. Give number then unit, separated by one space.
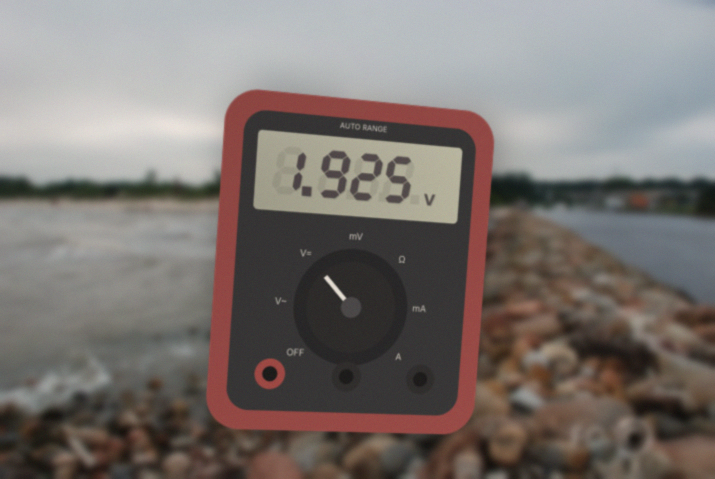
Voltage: 1.925 V
